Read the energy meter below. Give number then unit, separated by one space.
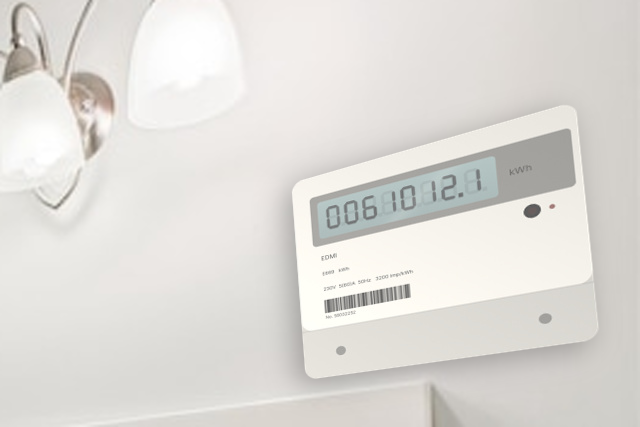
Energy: 61012.1 kWh
